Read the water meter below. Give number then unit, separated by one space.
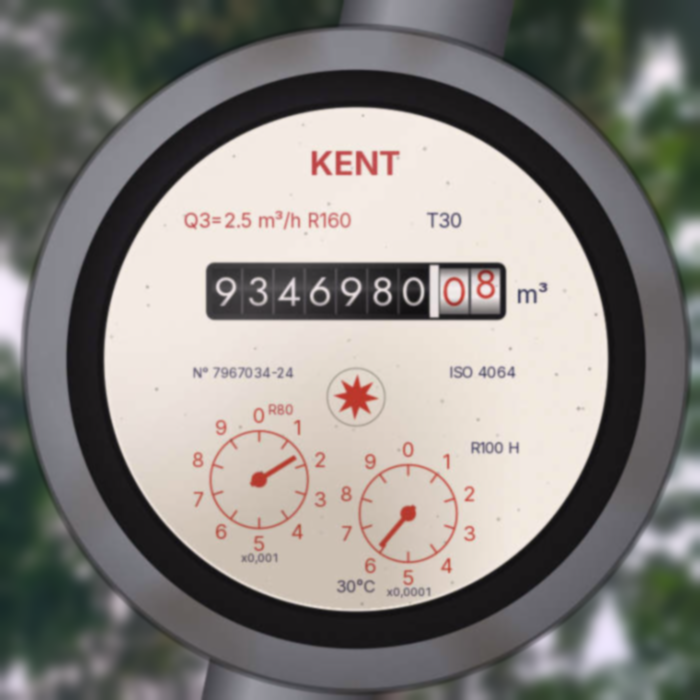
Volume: 9346980.0816 m³
